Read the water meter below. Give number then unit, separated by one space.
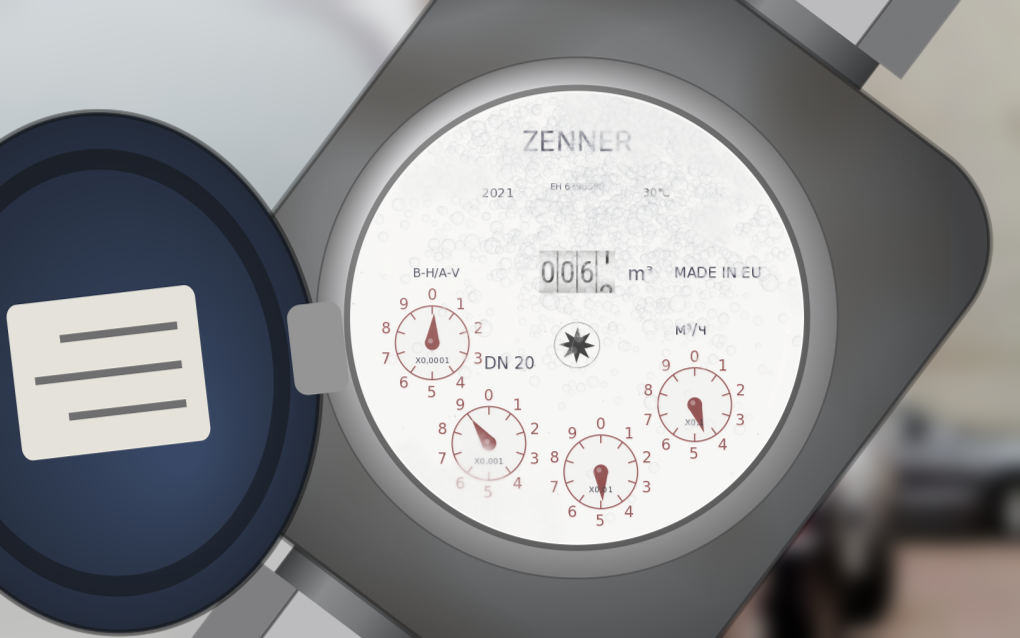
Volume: 61.4490 m³
